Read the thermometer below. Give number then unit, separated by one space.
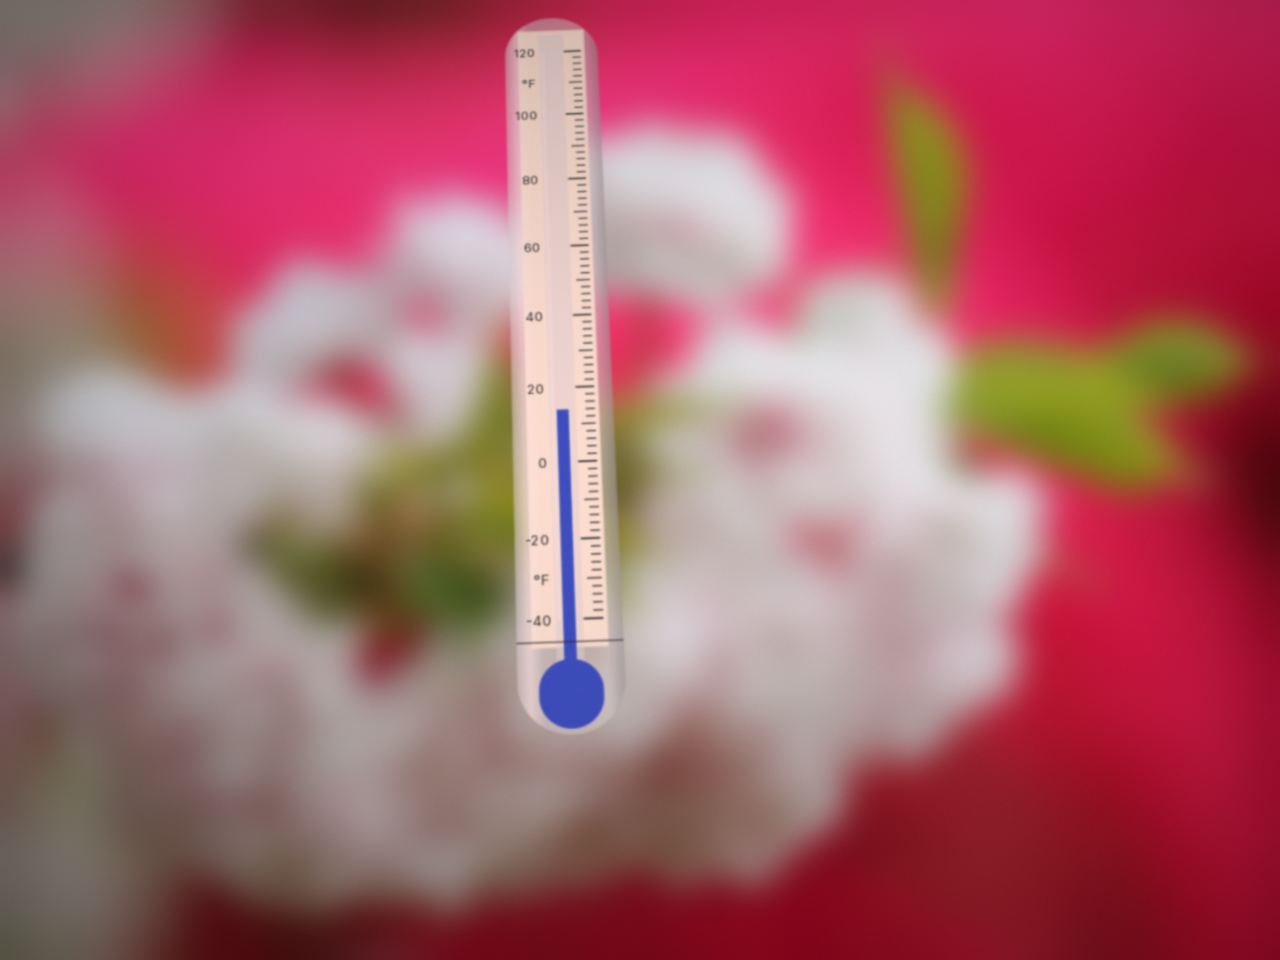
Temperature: 14 °F
